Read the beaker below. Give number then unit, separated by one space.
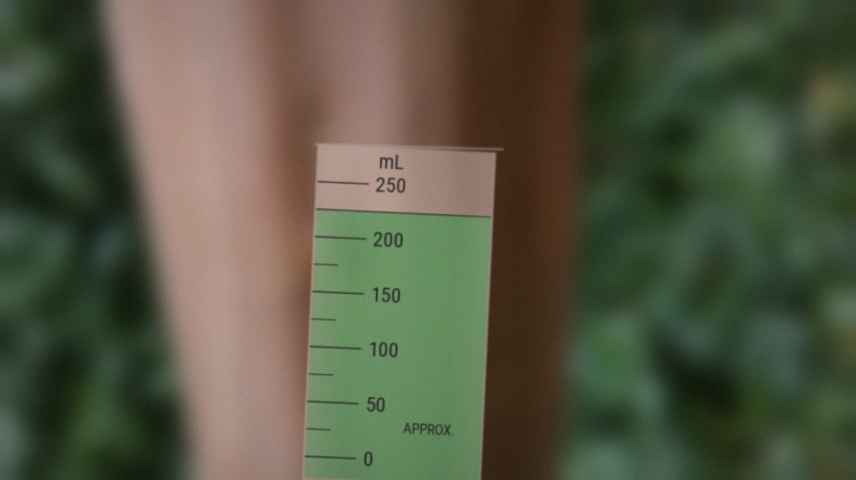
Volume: 225 mL
